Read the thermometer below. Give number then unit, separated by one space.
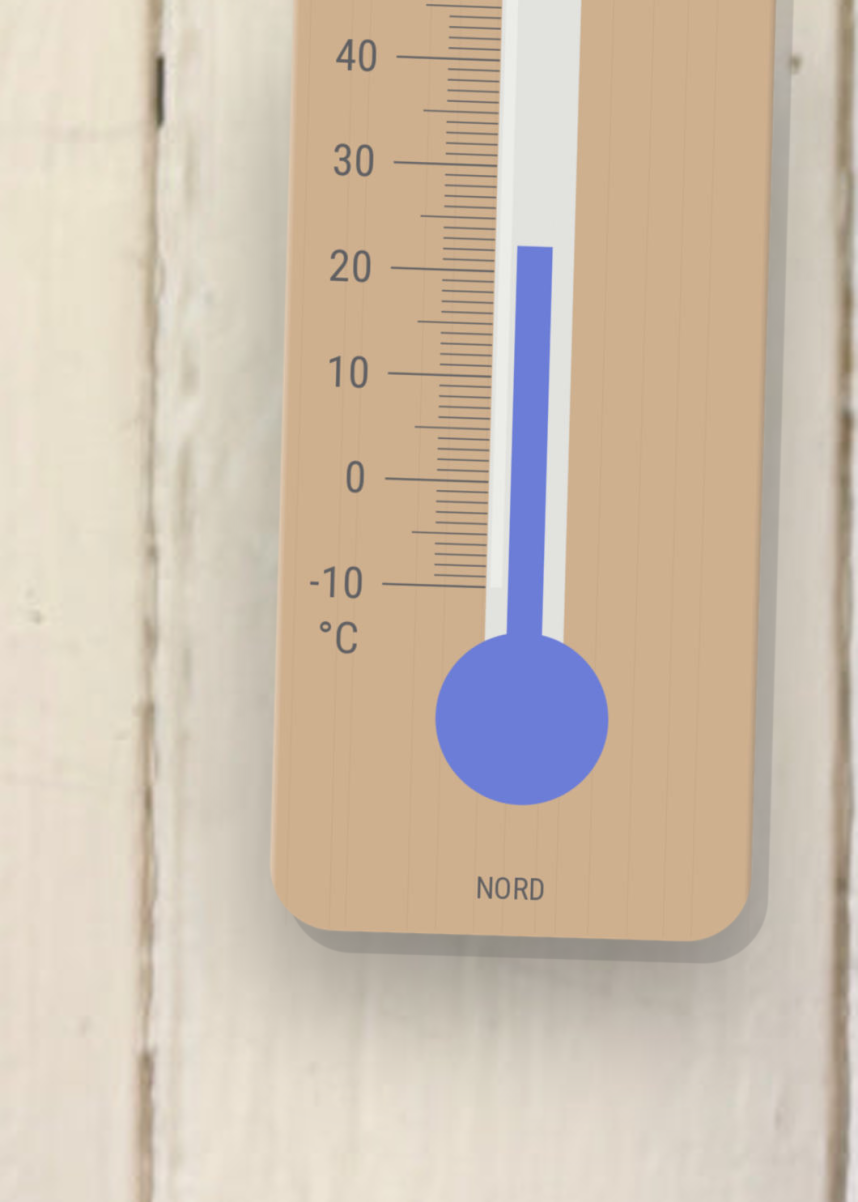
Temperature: 22.5 °C
